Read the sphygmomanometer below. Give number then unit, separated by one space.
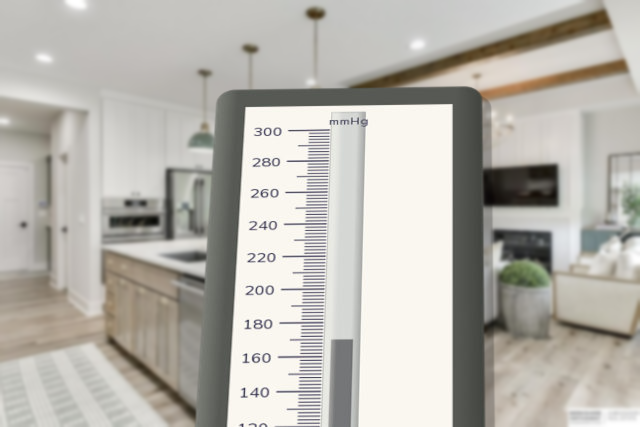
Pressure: 170 mmHg
